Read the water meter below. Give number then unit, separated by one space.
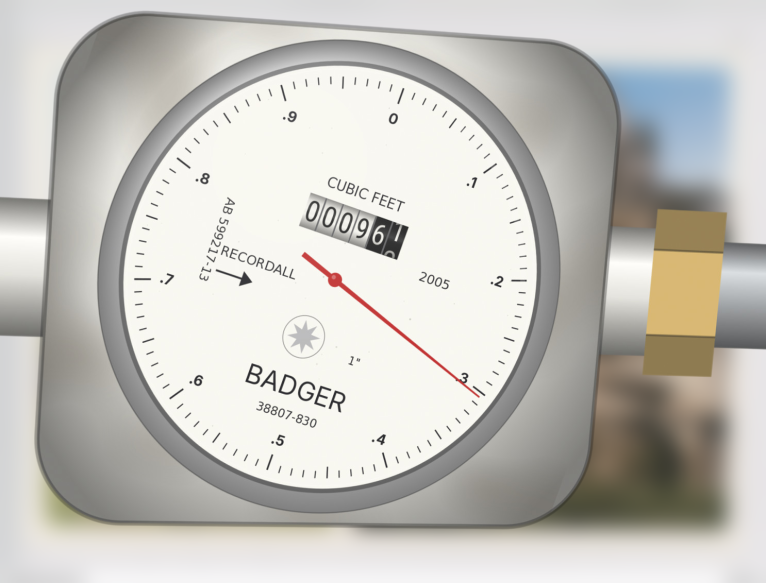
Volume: 961.30 ft³
